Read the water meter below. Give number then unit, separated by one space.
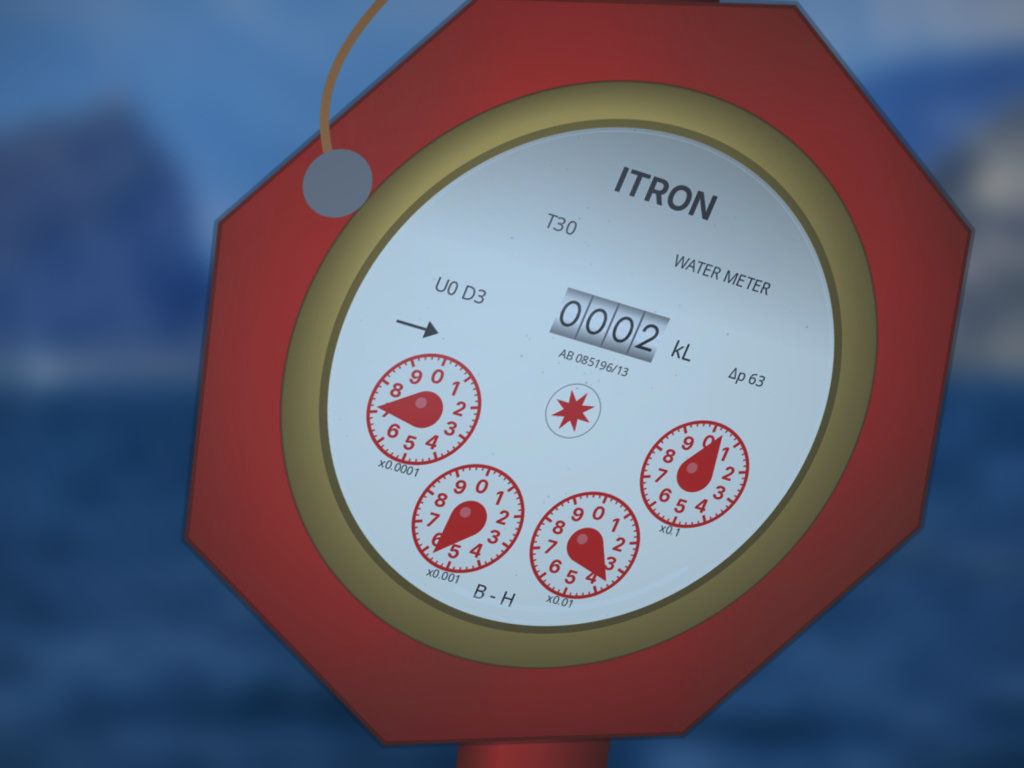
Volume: 2.0357 kL
